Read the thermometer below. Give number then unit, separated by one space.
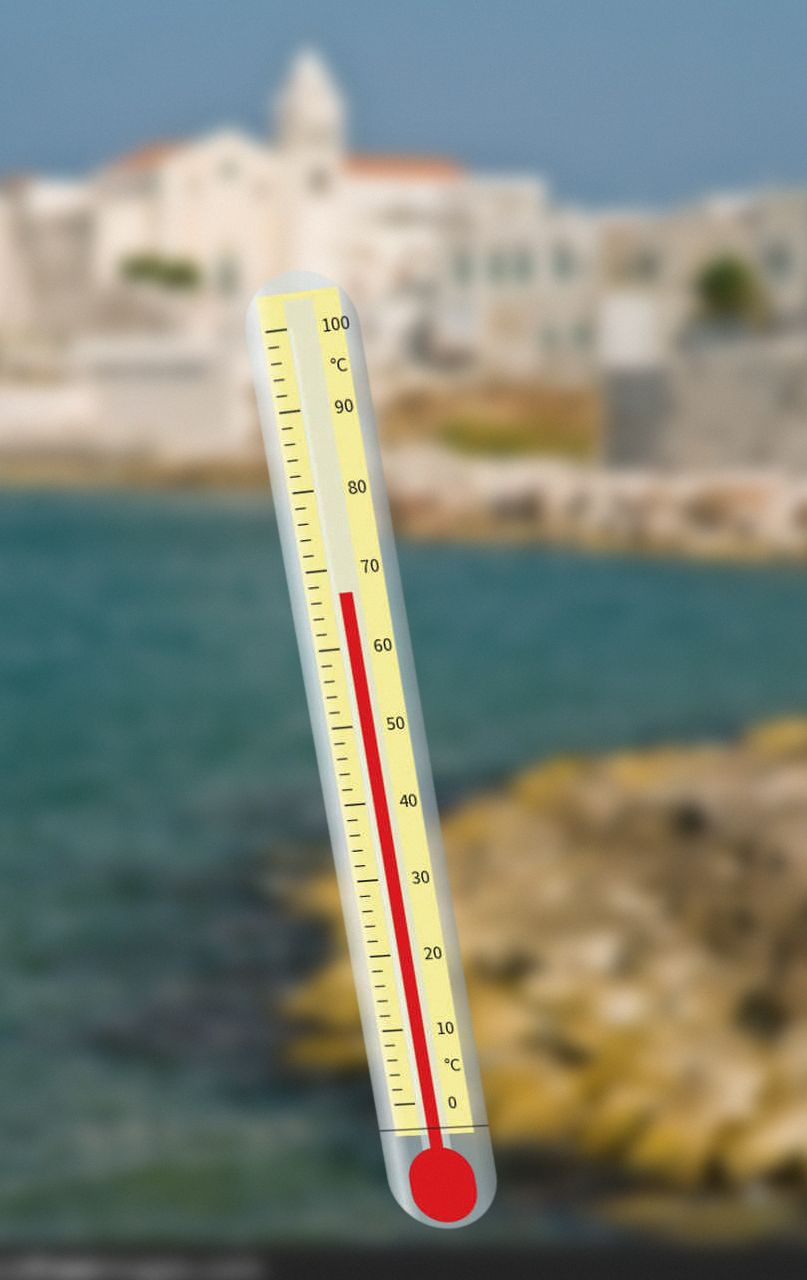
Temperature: 67 °C
